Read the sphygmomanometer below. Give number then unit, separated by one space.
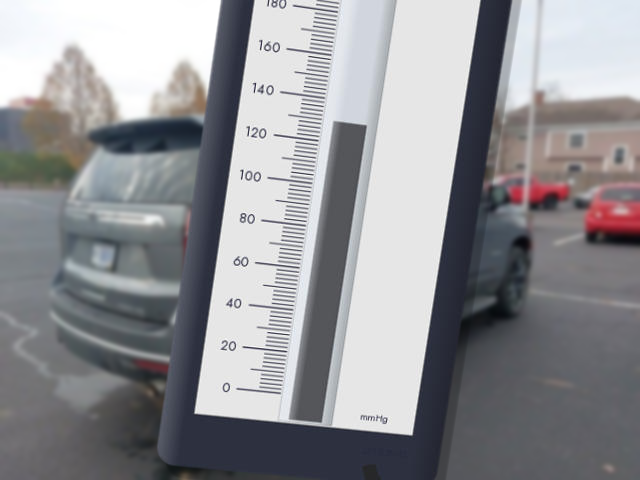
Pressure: 130 mmHg
